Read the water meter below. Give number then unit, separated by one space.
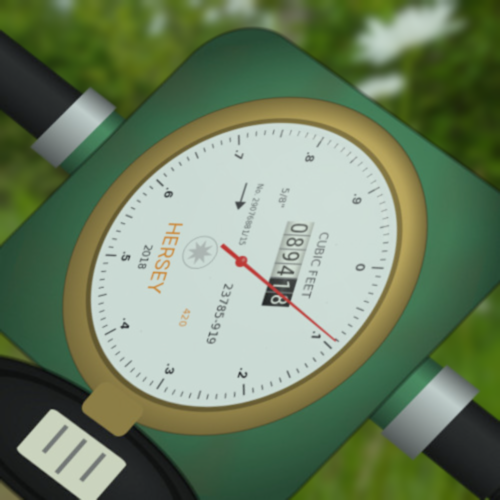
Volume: 89418.09 ft³
